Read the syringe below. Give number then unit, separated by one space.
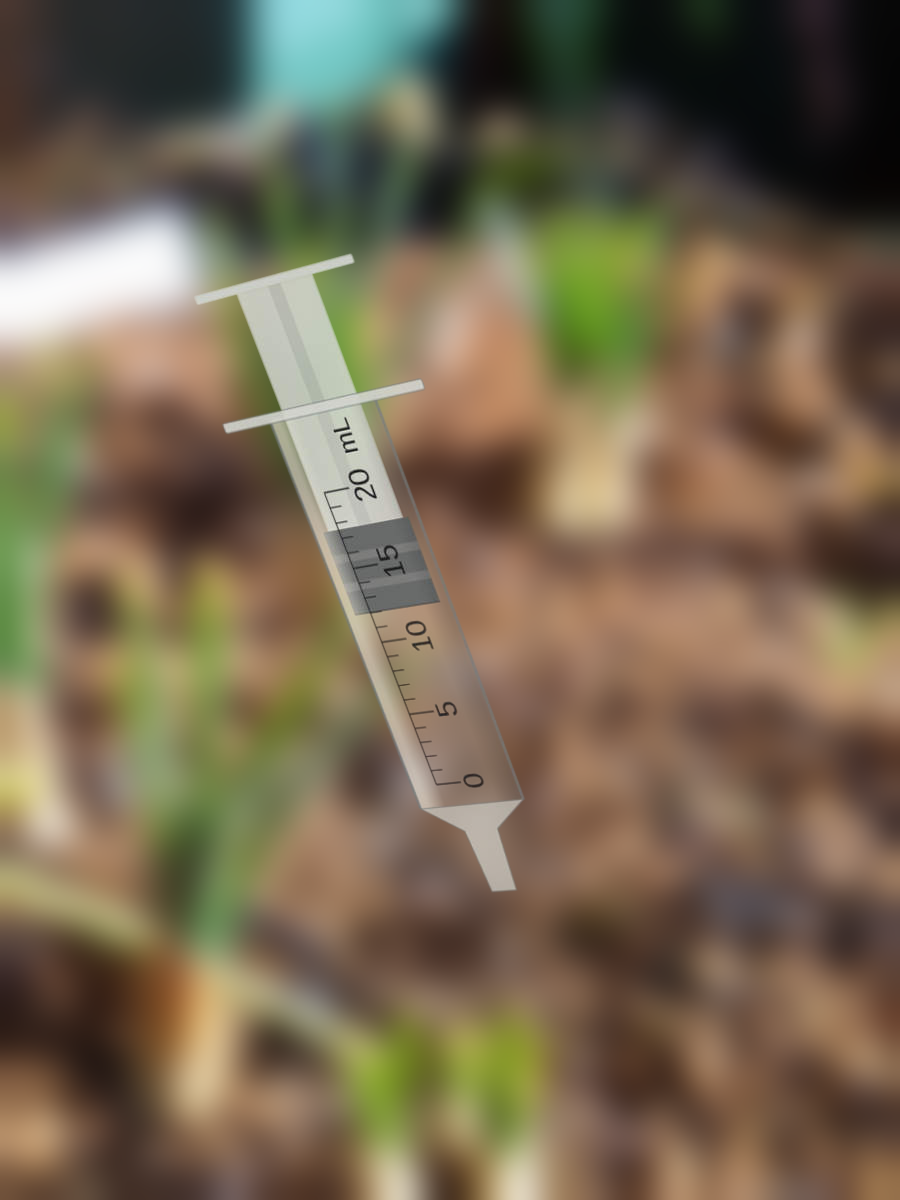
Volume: 12 mL
